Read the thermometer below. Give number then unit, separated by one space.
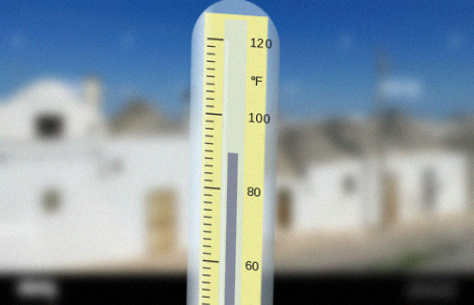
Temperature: 90 °F
